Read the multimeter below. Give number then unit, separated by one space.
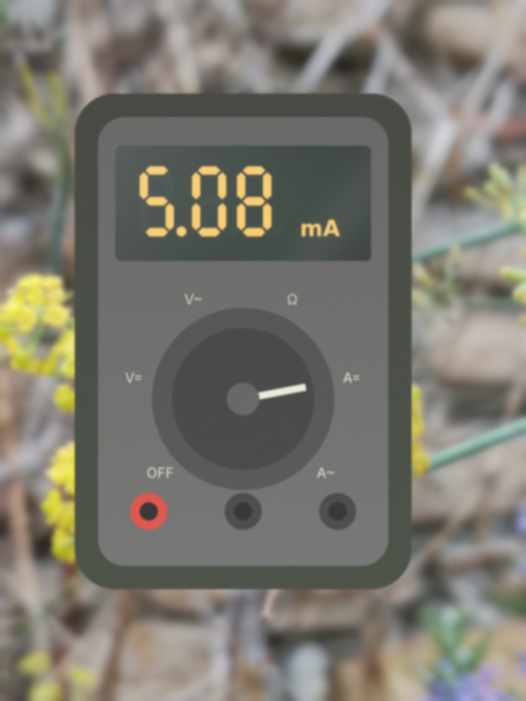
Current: 5.08 mA
